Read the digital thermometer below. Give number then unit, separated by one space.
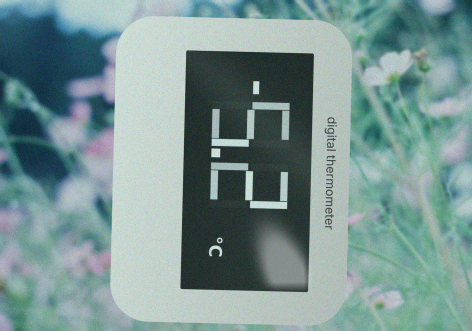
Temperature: -5.2 °C
